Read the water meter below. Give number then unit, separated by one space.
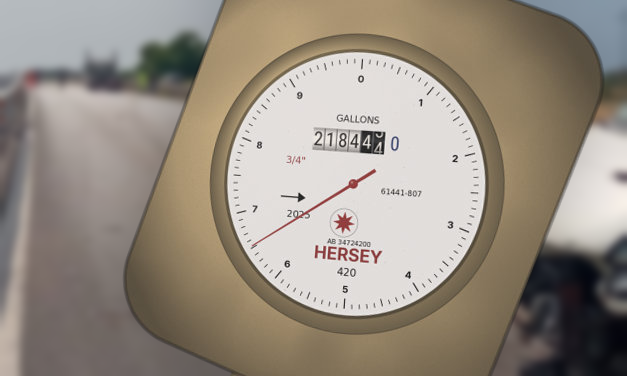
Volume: 2184436.5 gal
